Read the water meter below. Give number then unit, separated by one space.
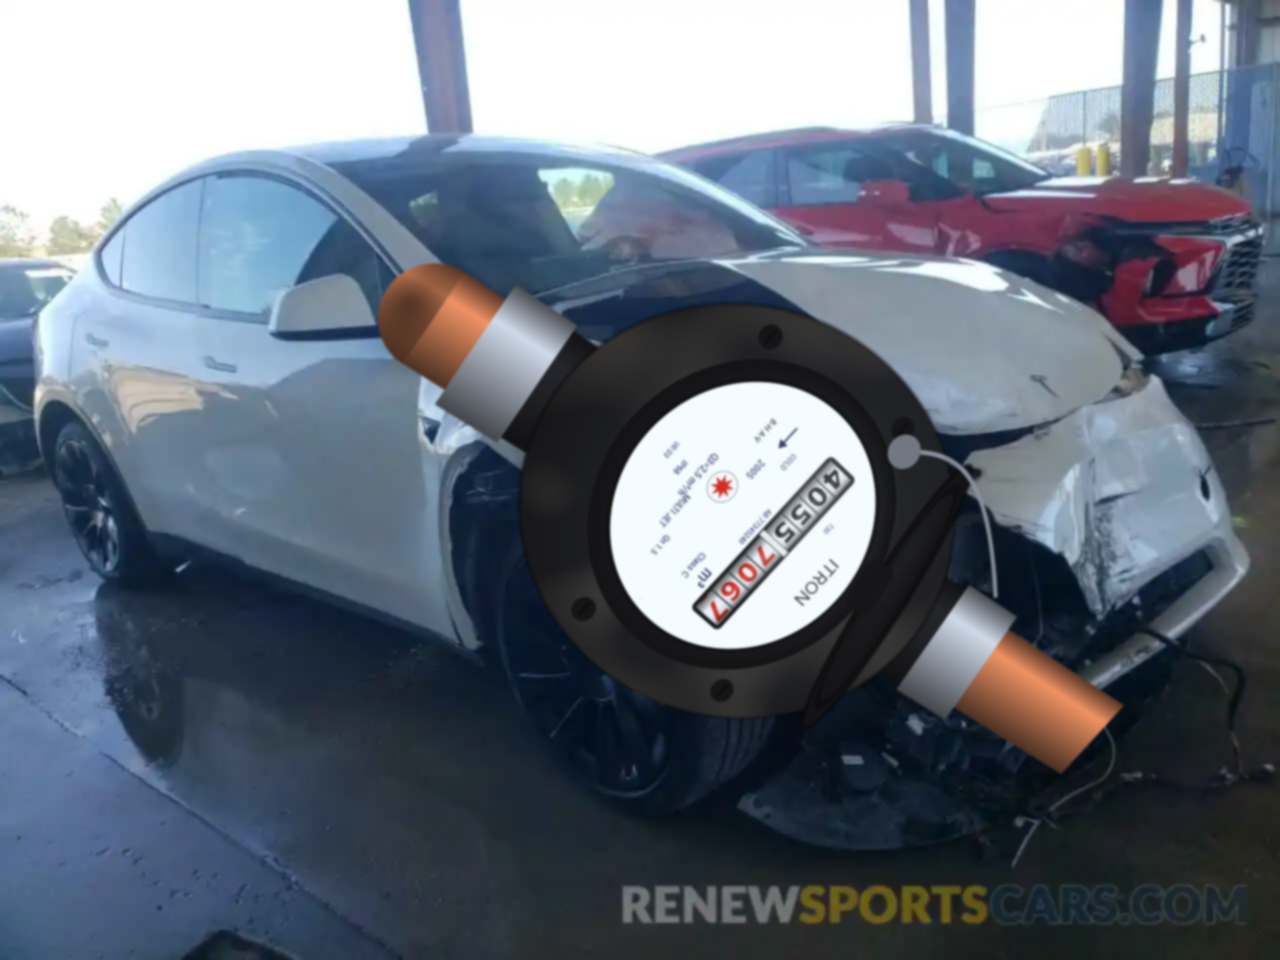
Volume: 4055.7067 m³
